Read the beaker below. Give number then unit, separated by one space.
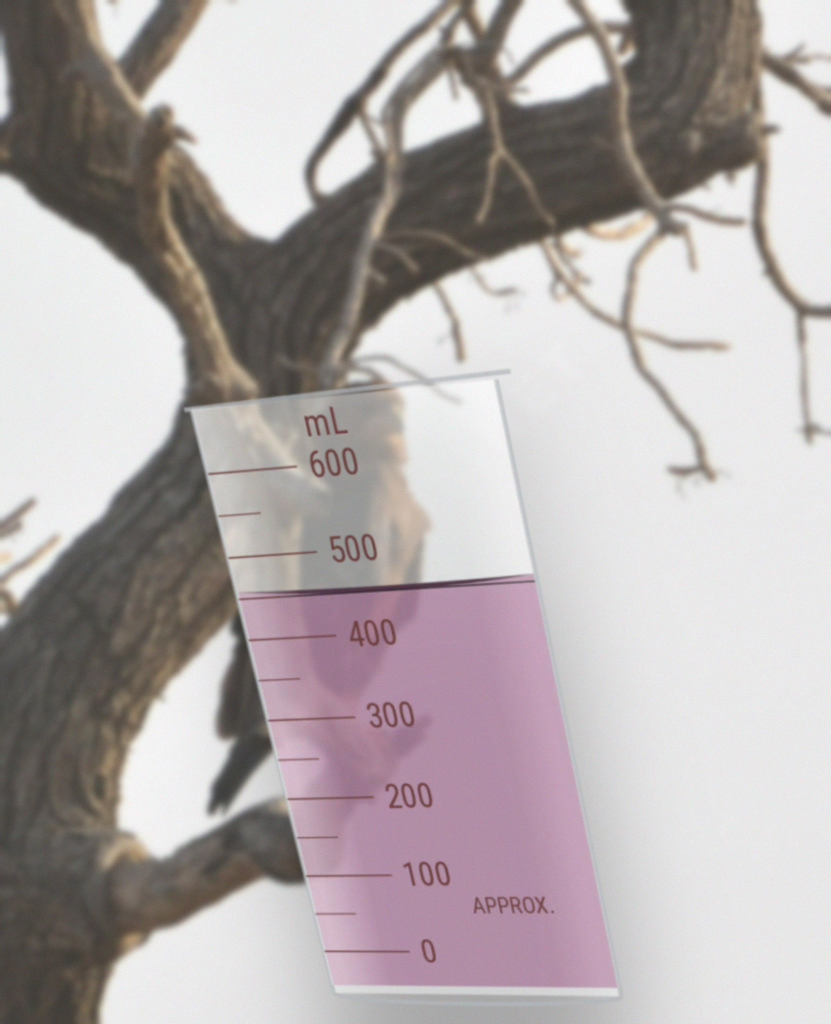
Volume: 450 mL
